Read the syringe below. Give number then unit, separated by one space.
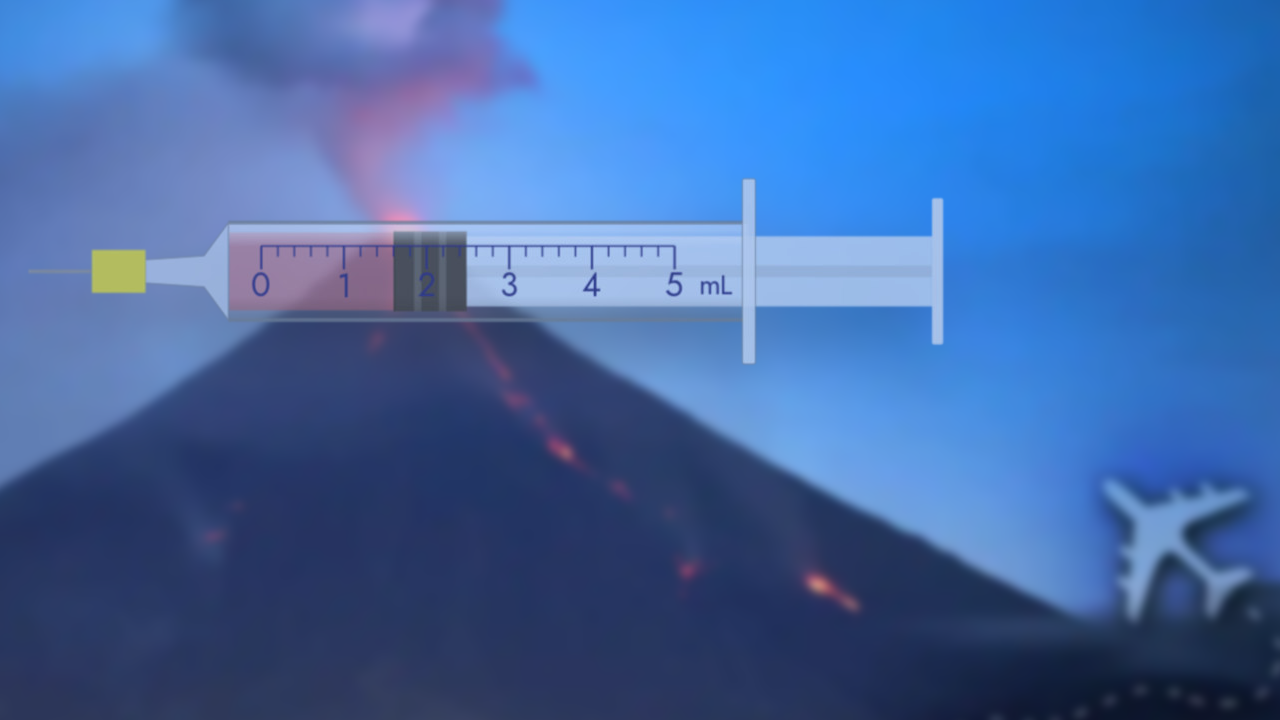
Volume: 1.6 mL
